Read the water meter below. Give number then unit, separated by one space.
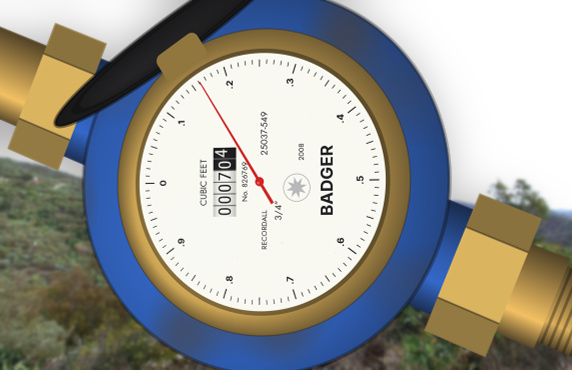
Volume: 704.16 ft³
